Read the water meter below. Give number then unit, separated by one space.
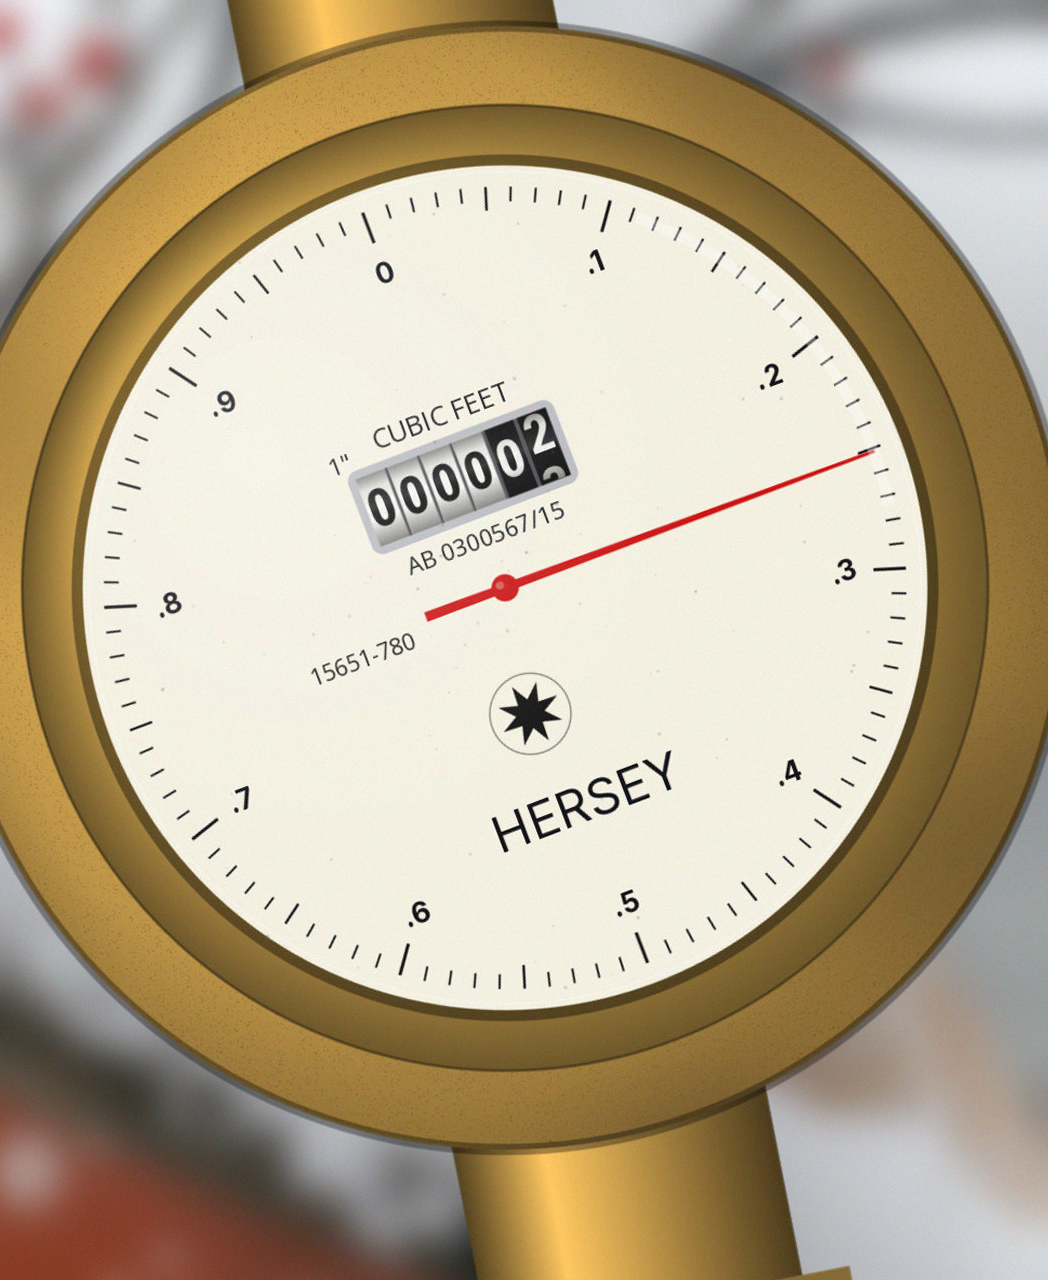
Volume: 2.25 ft³
